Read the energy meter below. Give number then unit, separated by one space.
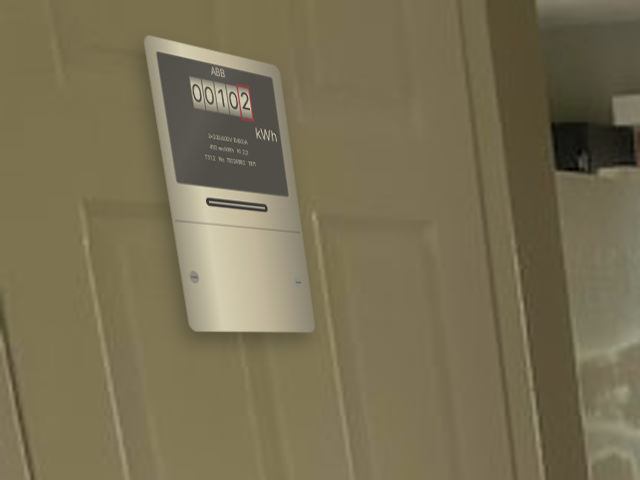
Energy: 10.2 kWh
